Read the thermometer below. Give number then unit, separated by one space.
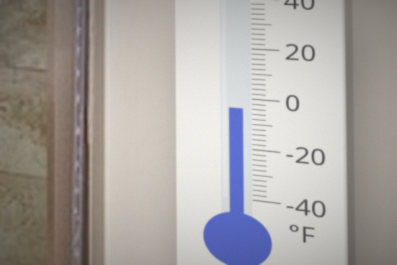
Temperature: -4 °F
